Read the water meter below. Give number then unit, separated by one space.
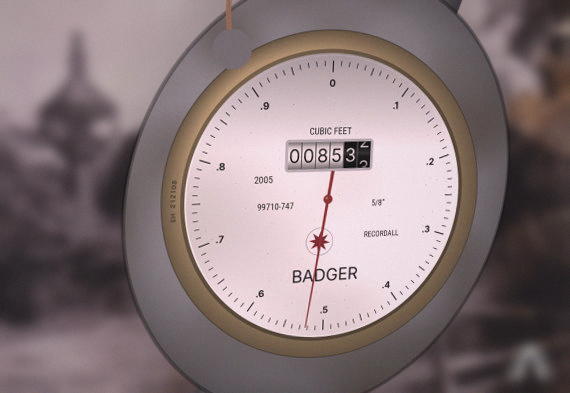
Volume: 8532.52 ft³
